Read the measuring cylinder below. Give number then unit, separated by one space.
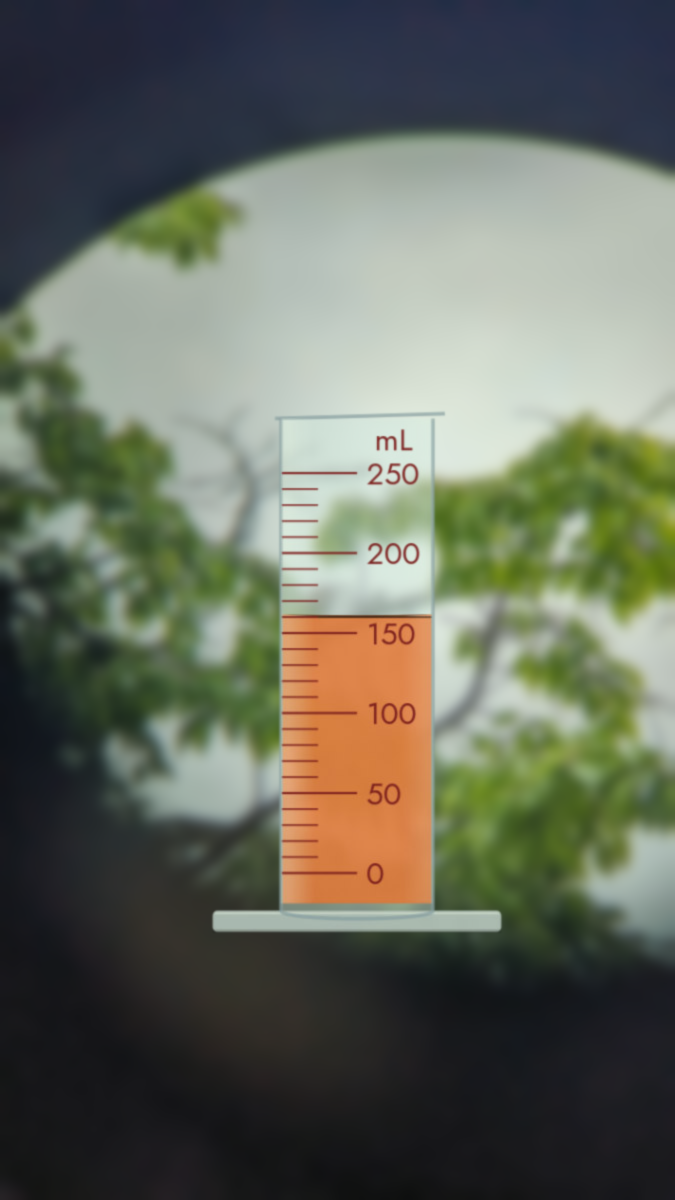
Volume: 160 mL
